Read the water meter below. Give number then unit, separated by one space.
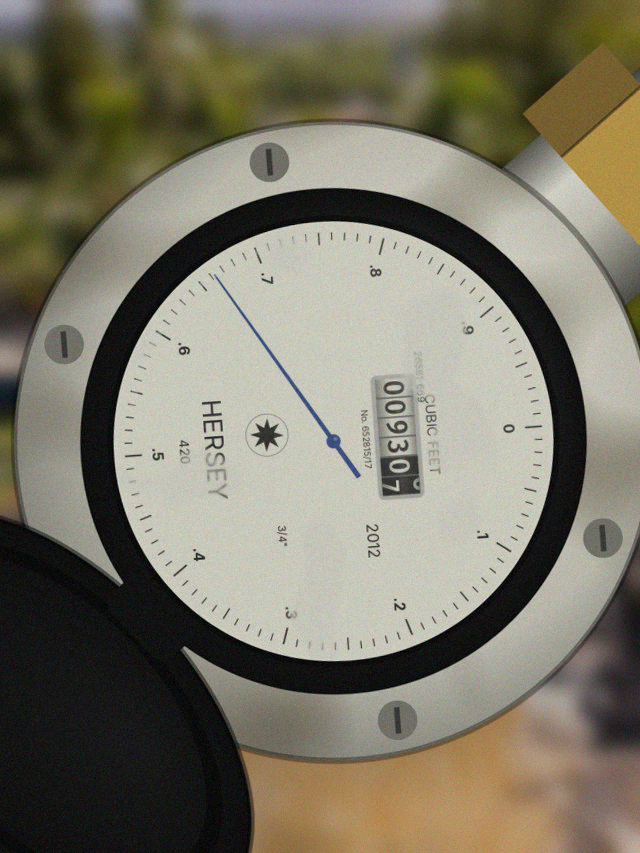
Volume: 9306.66 ft³
